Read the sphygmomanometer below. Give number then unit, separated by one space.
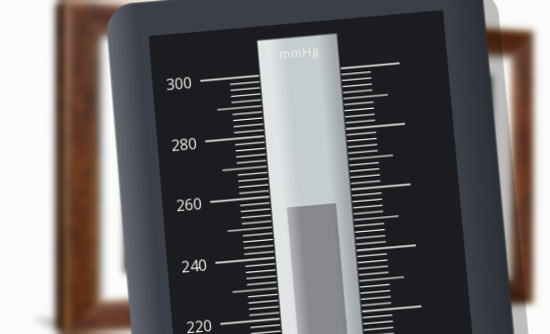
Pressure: 256 mmHg
